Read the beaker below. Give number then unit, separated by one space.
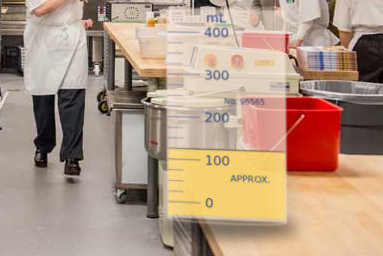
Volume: 125 mL
